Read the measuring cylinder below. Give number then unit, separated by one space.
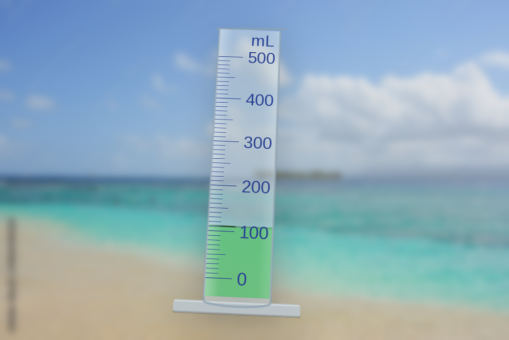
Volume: 110 mL
